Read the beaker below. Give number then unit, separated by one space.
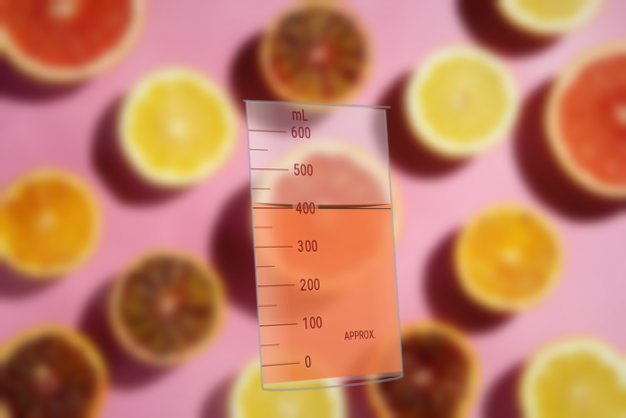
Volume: 400 mL
